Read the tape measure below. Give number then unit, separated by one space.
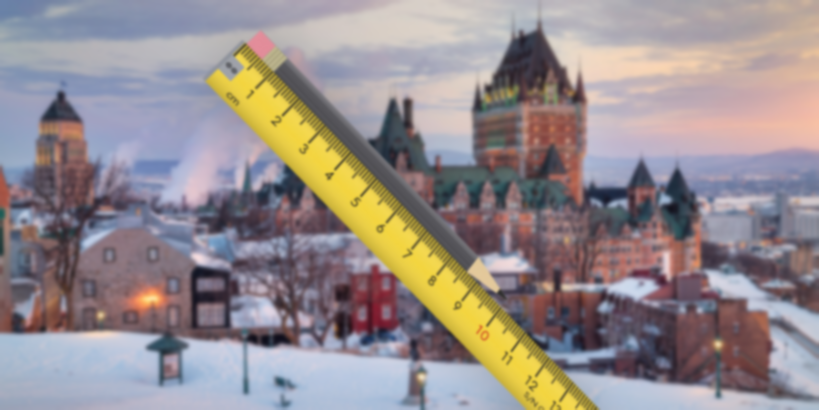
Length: 10 cm
